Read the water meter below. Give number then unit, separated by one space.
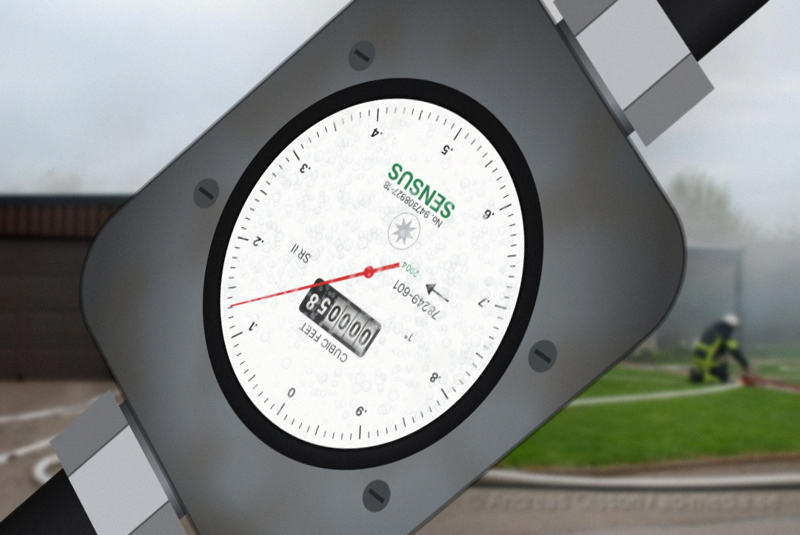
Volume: 58.13 ft³
